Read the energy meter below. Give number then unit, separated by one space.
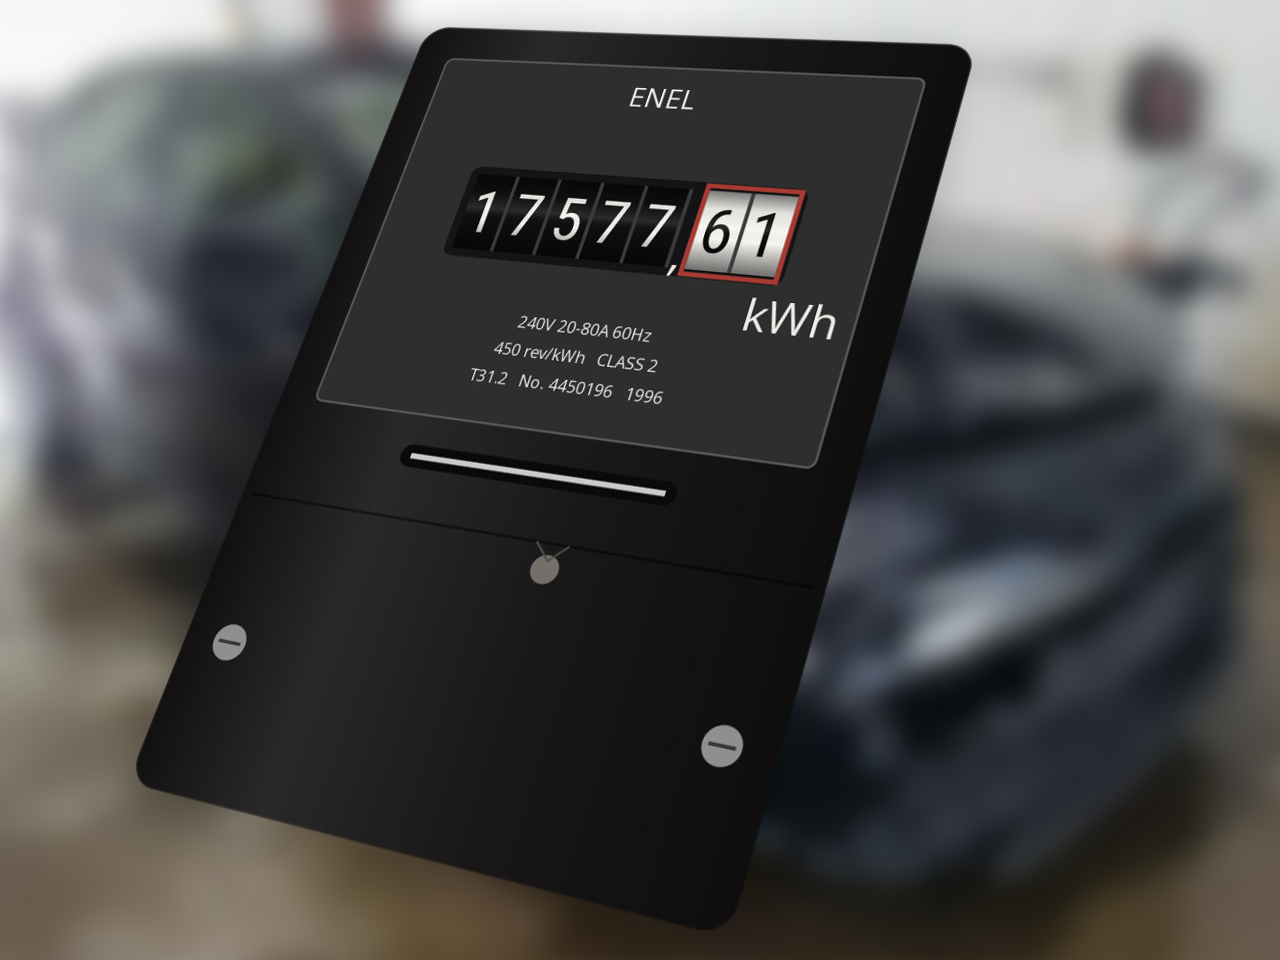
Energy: 17577.61 kWh
